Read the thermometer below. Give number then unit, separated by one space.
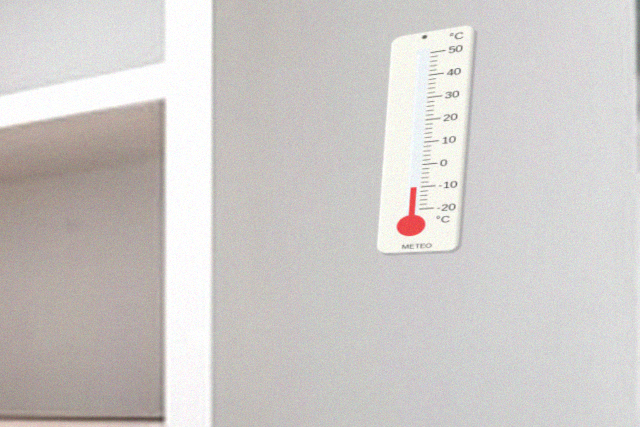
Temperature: -10 °C
